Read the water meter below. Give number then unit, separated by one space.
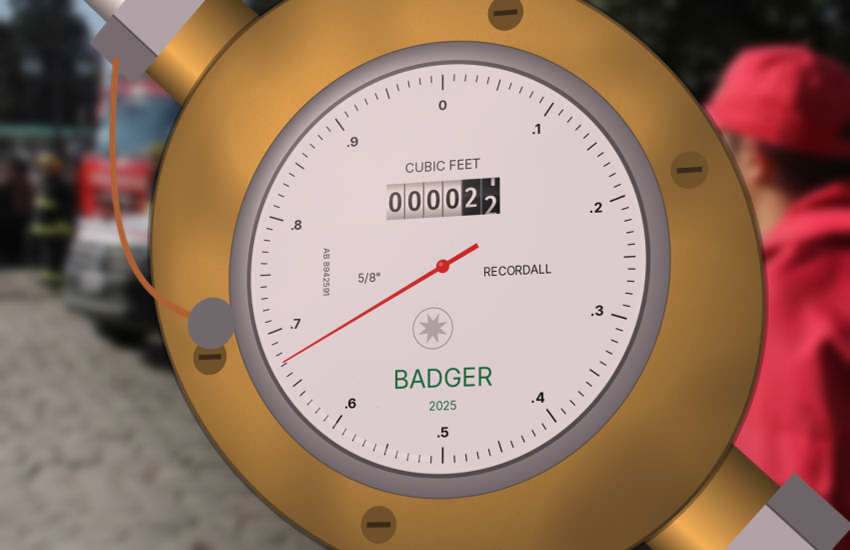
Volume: 21.67 ft³
